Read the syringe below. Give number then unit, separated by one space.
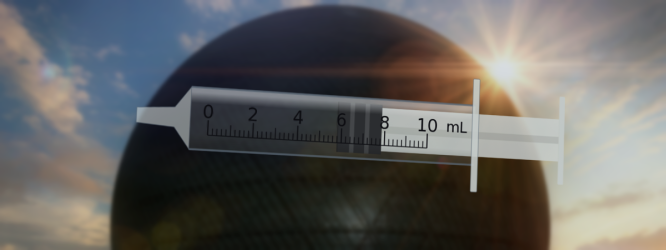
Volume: 5.8 mL
